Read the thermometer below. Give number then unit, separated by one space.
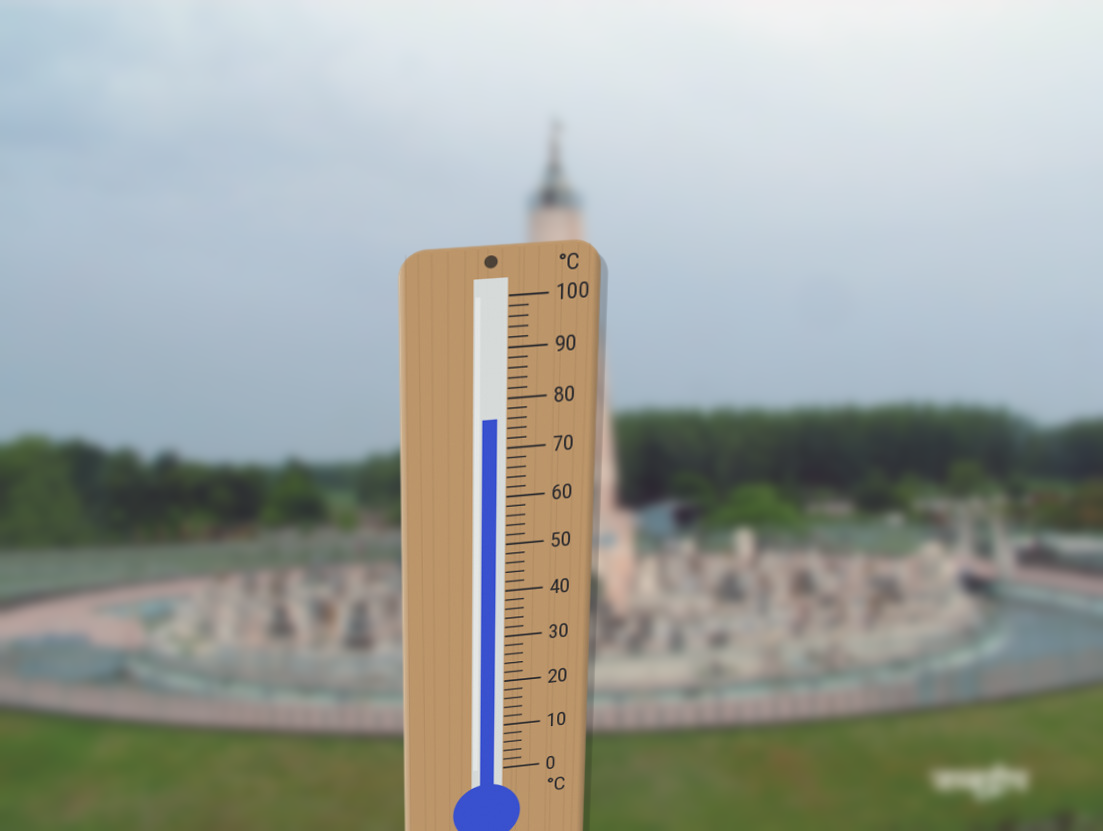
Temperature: 76 °C
